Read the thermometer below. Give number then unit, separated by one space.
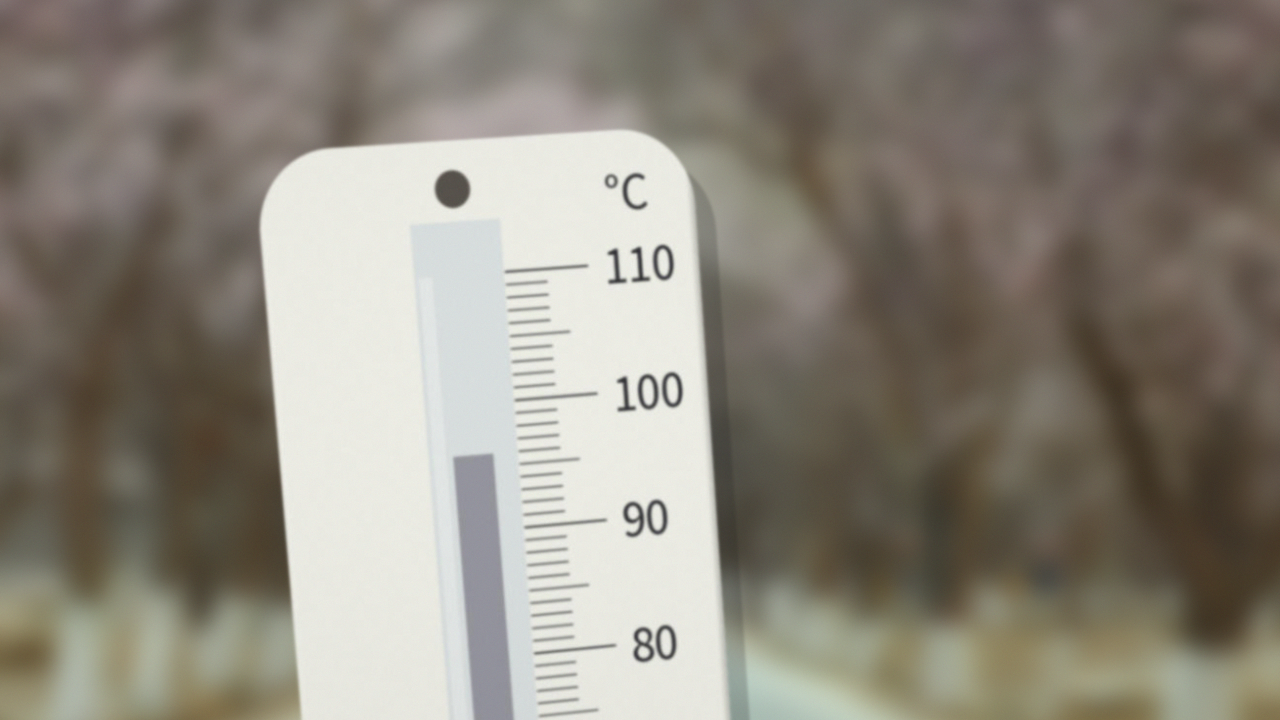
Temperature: 96 °C
